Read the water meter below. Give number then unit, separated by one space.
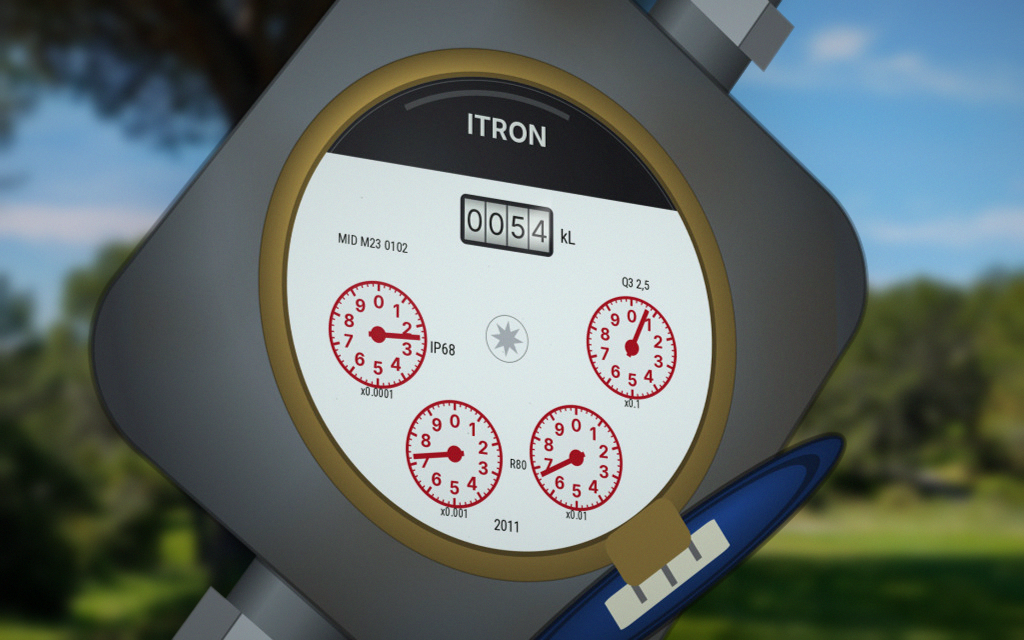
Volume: 54.0672 kL
